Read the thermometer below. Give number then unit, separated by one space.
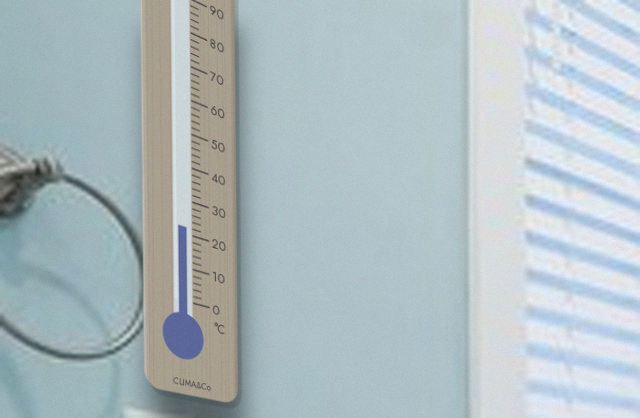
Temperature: 22 °C
